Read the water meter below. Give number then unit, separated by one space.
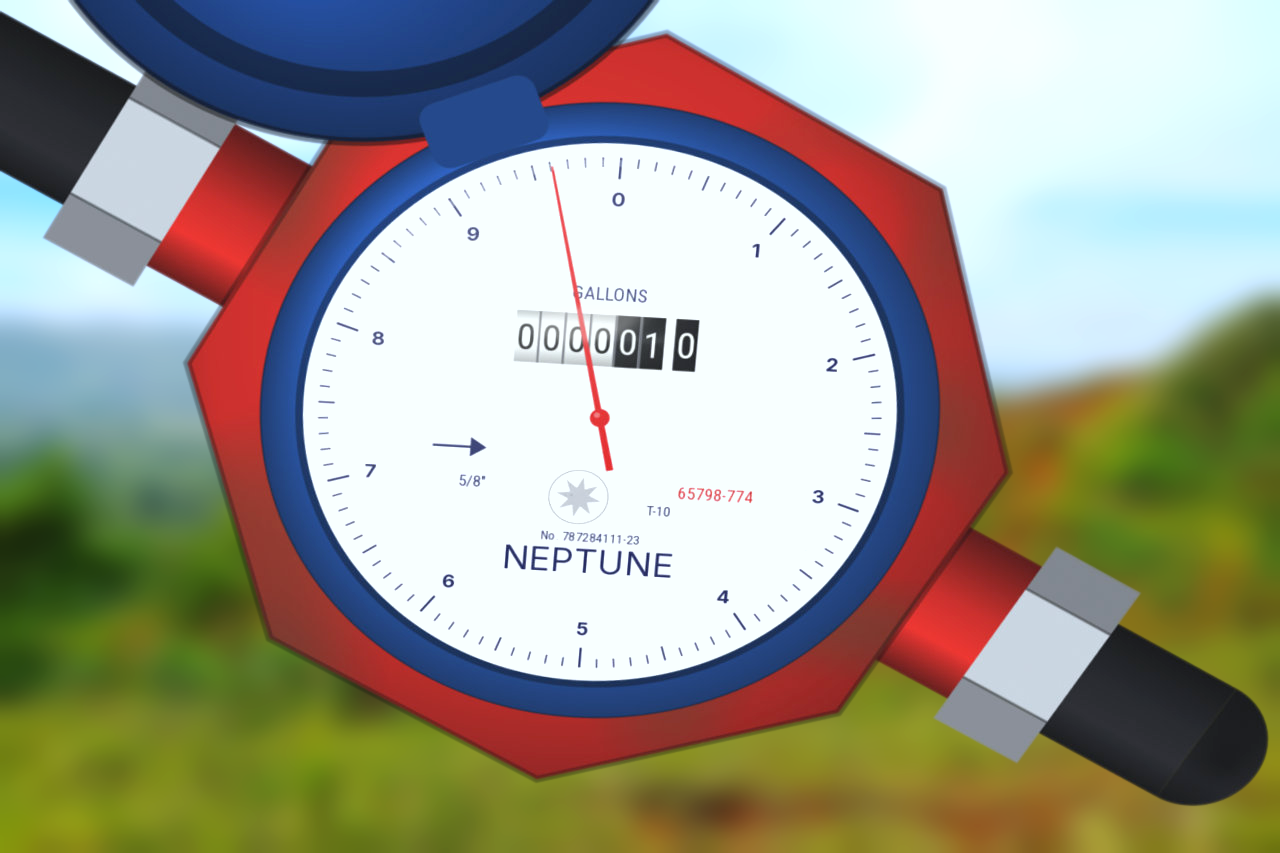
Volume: 9.6 gal
